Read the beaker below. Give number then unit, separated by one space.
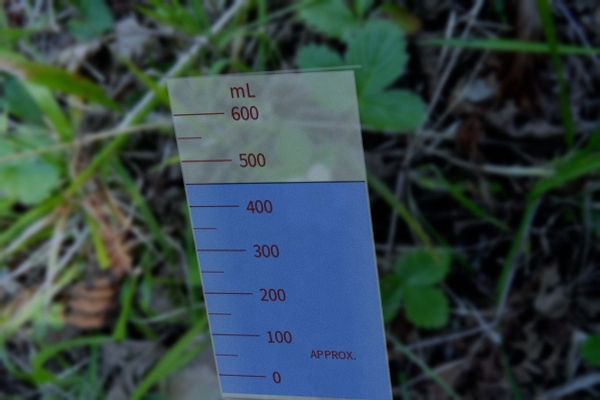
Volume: 450 mL
